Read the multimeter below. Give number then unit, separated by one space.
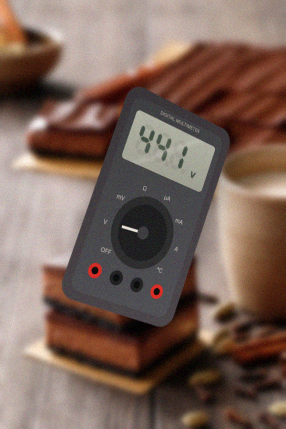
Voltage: 441 V
